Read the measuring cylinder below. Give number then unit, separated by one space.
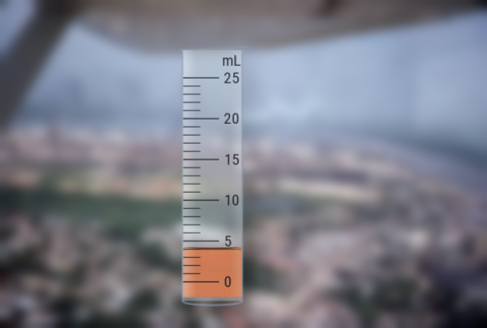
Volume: 4 mL
